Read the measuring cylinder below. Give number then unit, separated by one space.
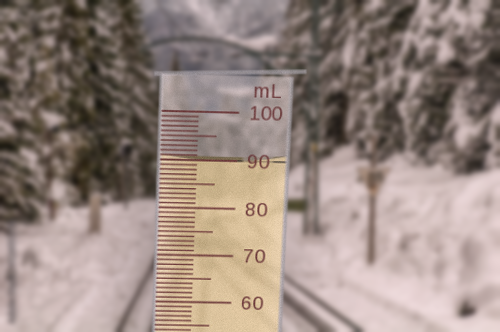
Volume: 90 mL
